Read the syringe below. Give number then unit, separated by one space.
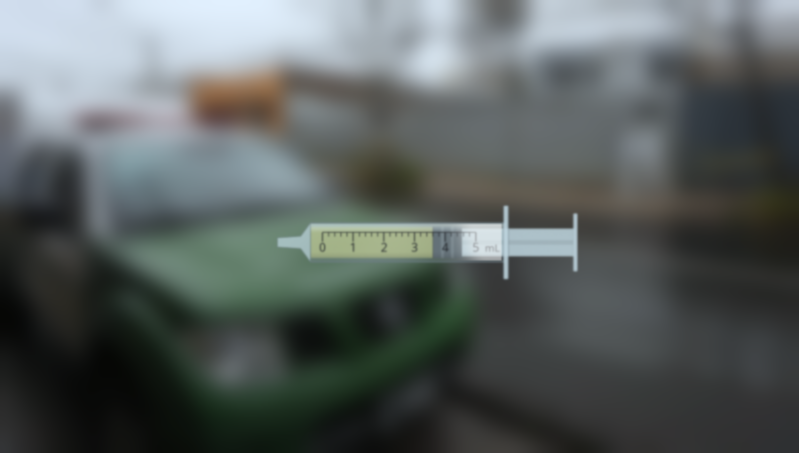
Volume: 3.6 mL
